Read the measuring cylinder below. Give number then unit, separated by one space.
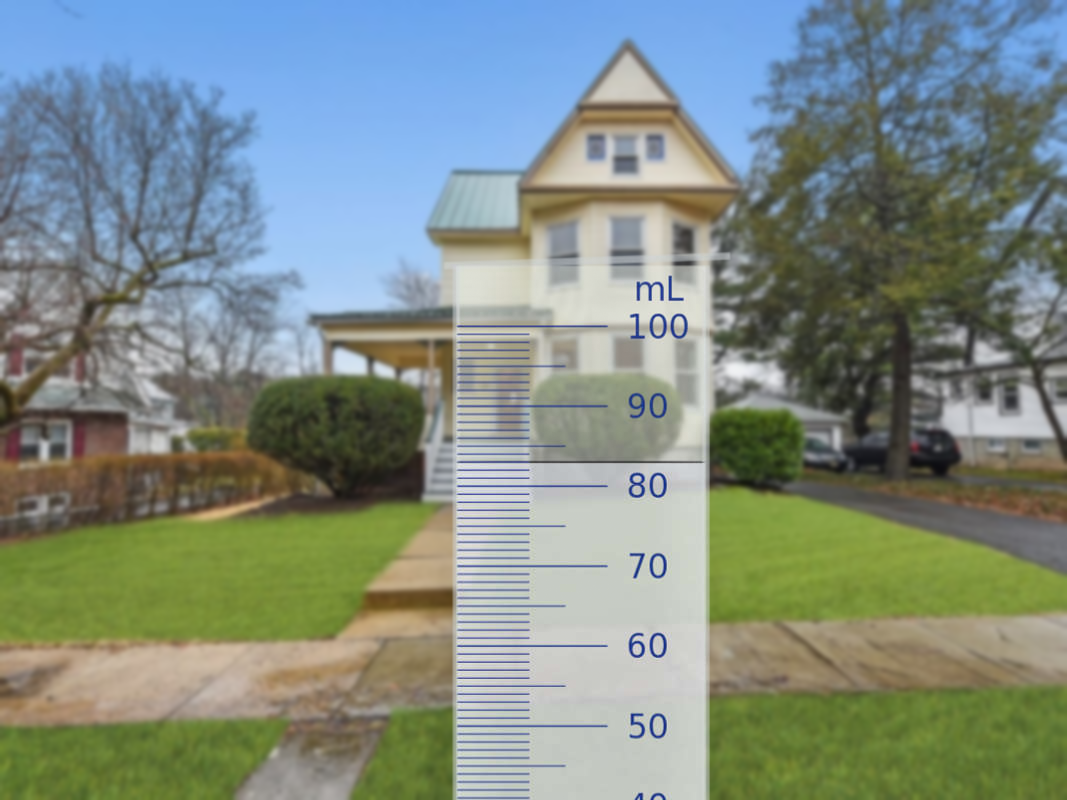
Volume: 83 mL
